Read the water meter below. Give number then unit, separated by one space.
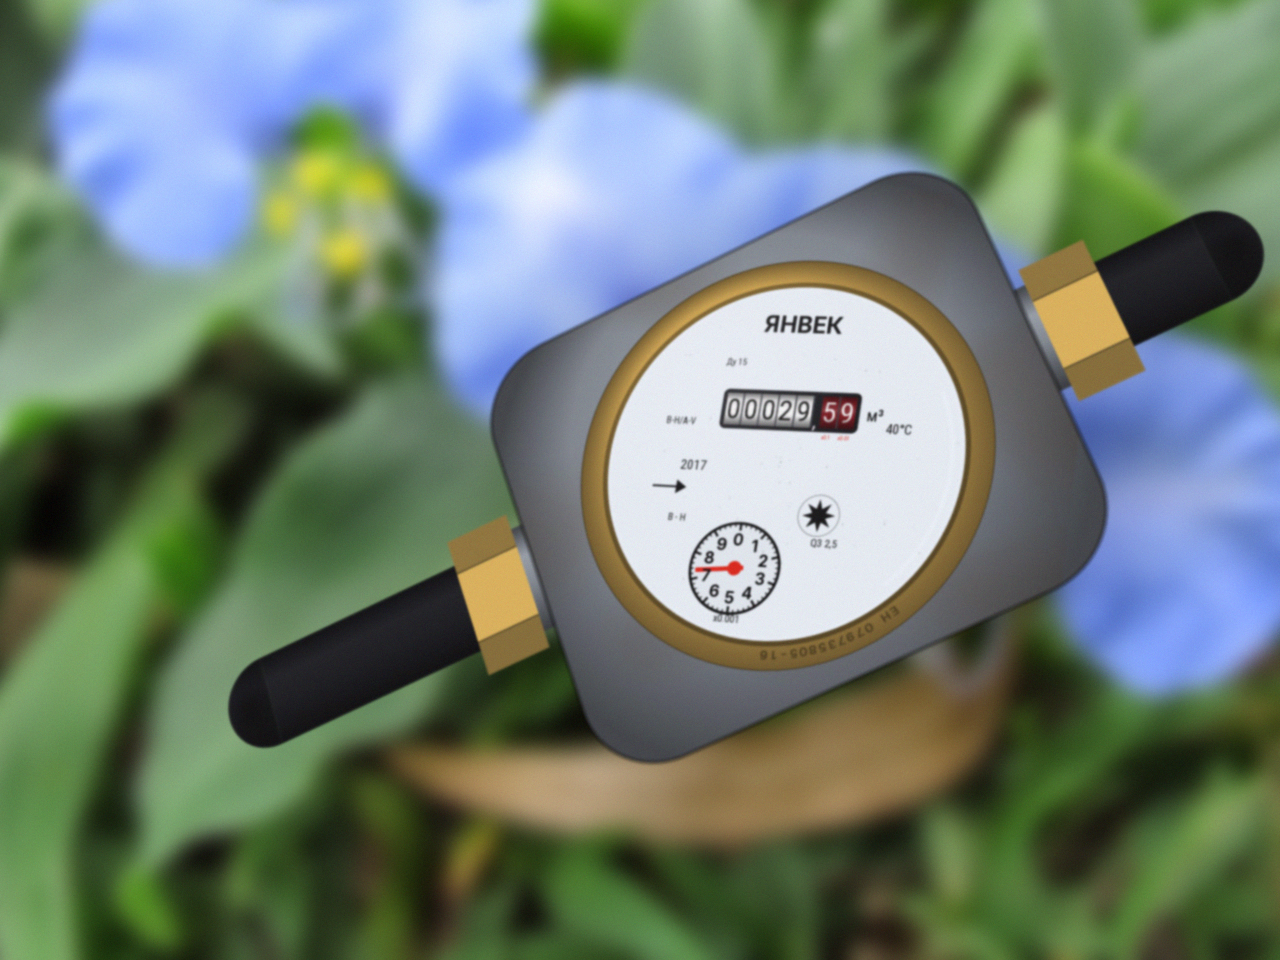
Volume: 29.597 m³
